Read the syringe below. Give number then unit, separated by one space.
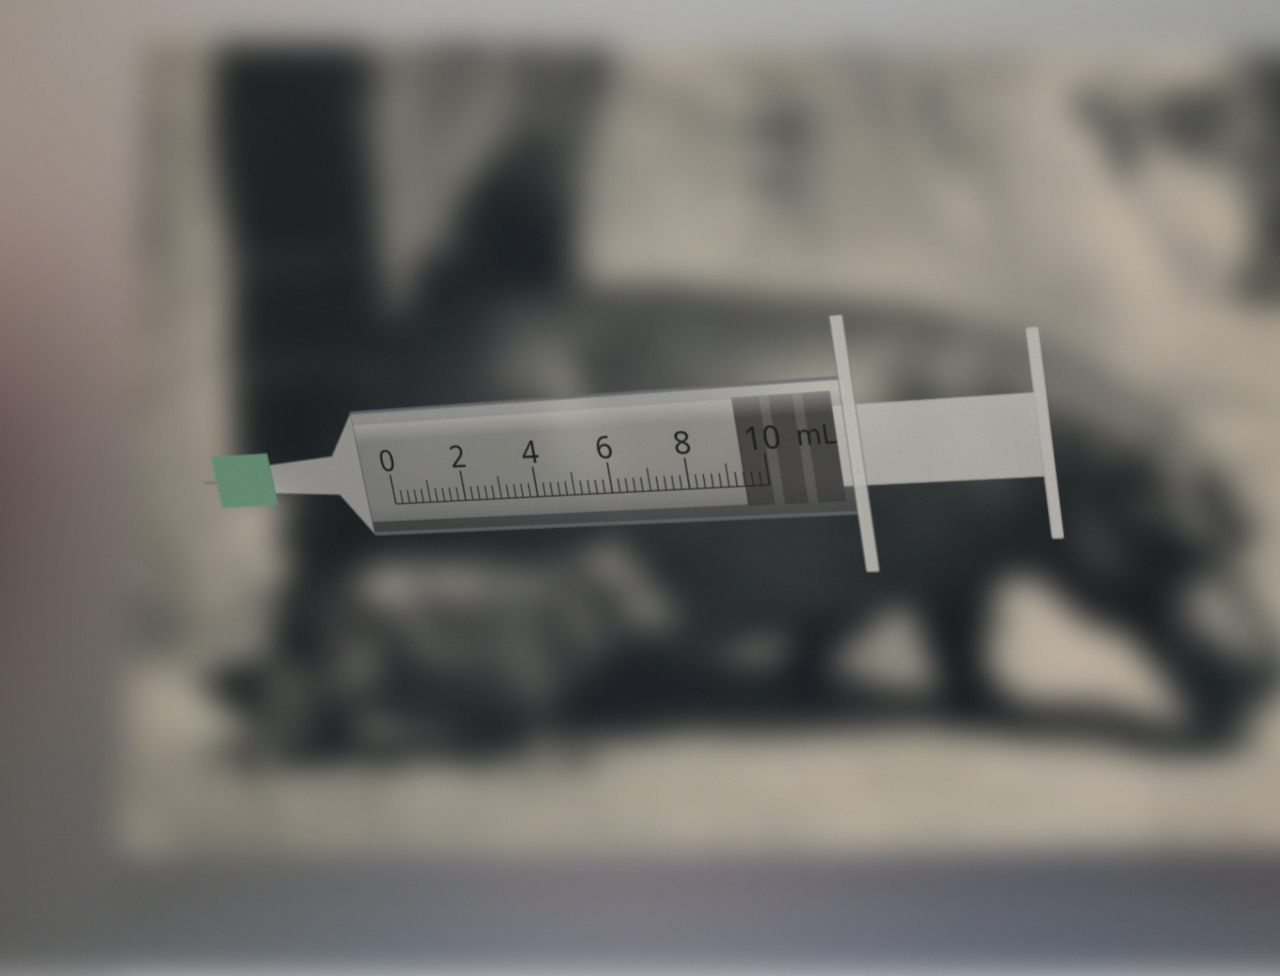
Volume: 9.4 mL
